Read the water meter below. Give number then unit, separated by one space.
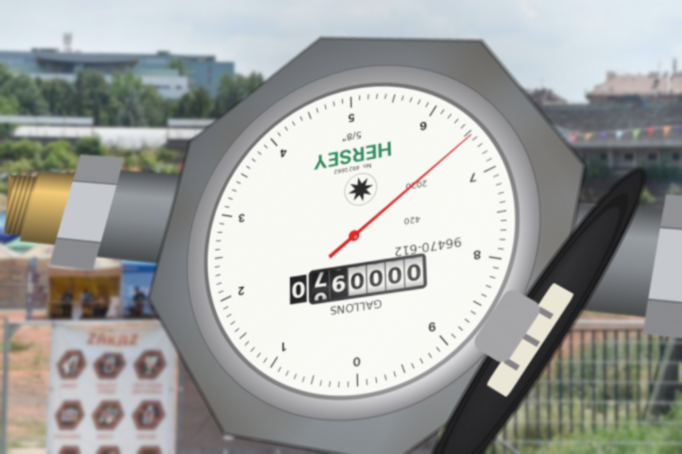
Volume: 966.5 gal
